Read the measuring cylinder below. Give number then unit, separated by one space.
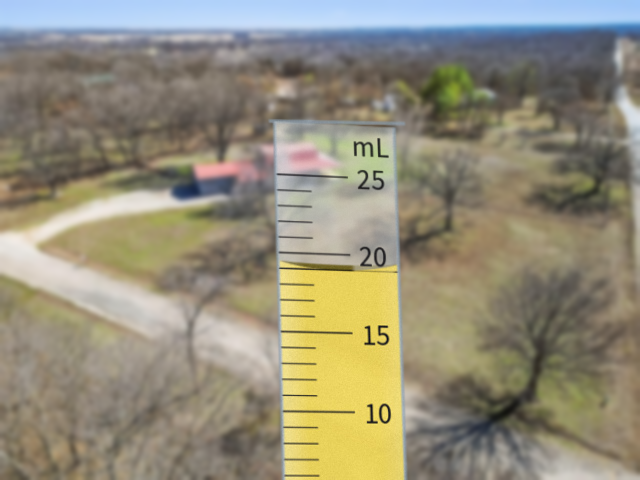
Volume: 19 mL
